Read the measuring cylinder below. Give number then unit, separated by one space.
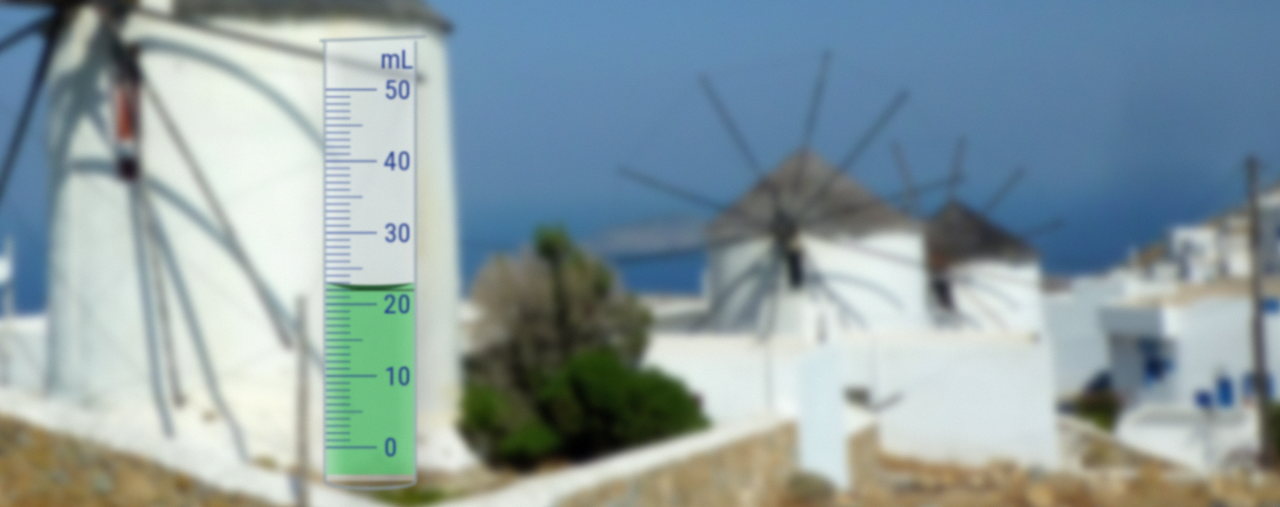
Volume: 22 mL
